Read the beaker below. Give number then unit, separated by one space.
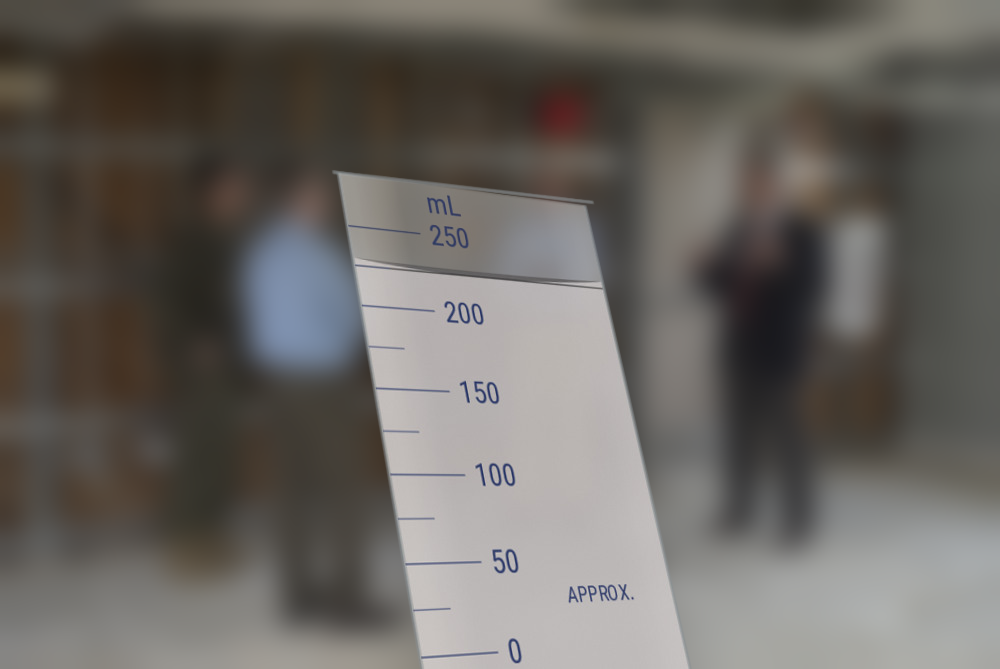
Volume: 225 mL
